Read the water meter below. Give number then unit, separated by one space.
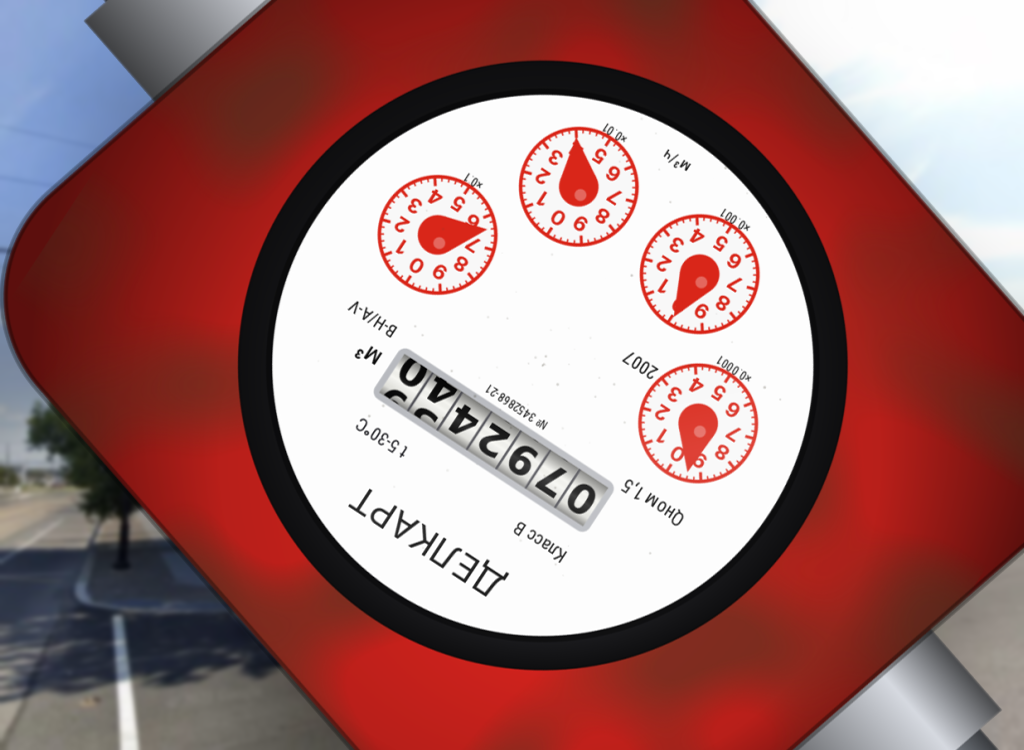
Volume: 792439.6399 m³
